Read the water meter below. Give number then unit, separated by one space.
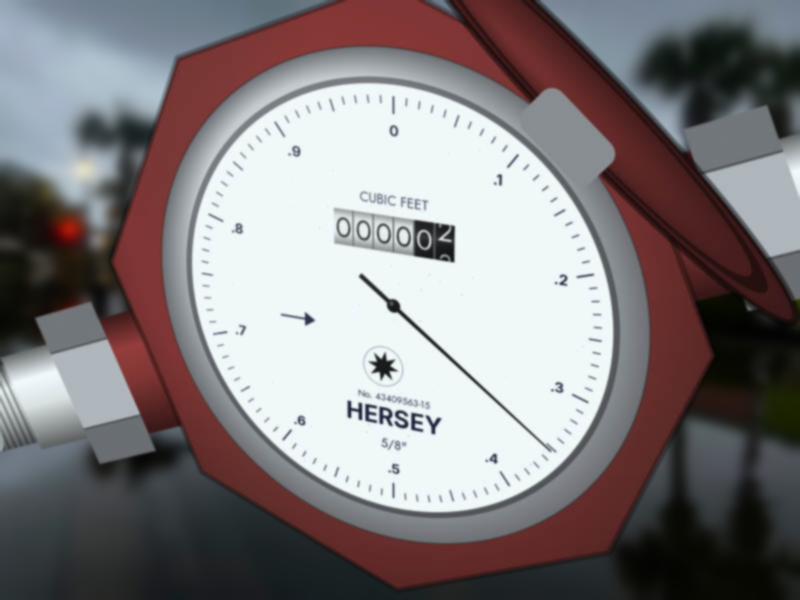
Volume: 2.35 ft³
